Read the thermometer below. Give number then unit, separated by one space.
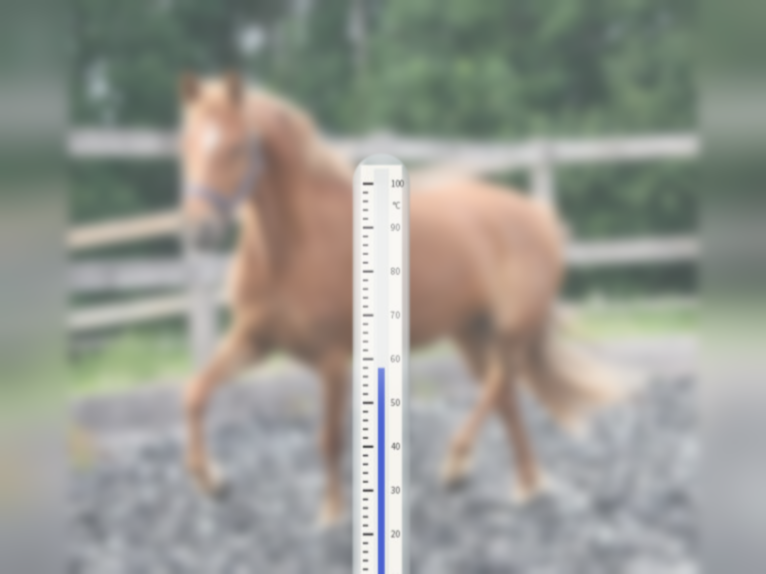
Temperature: 58 °C
